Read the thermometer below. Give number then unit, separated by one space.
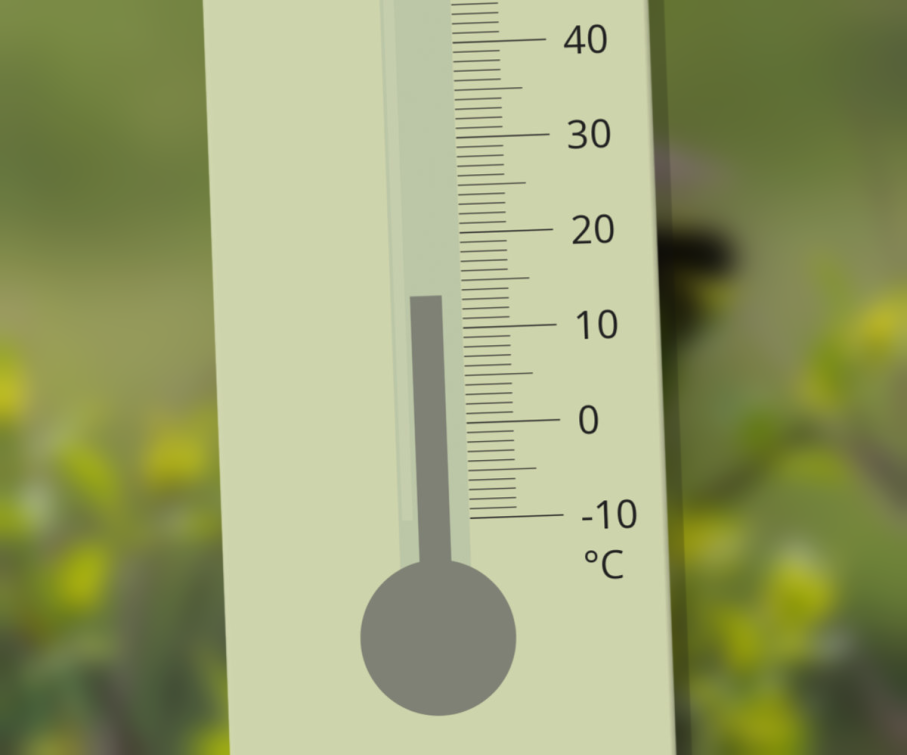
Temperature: 13.5 °C
